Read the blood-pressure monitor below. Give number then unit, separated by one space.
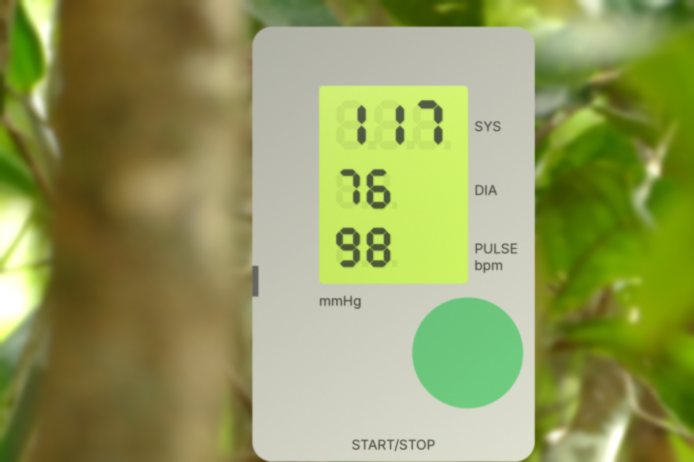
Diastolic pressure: 76 mmHg
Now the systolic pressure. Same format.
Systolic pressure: 117 mmHg
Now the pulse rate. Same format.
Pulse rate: 98 bpm
